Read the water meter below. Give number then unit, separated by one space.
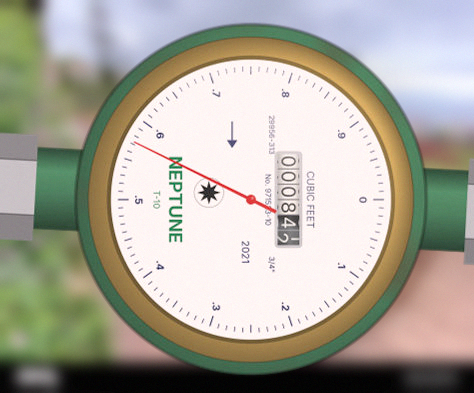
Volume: 841.57 ft³
